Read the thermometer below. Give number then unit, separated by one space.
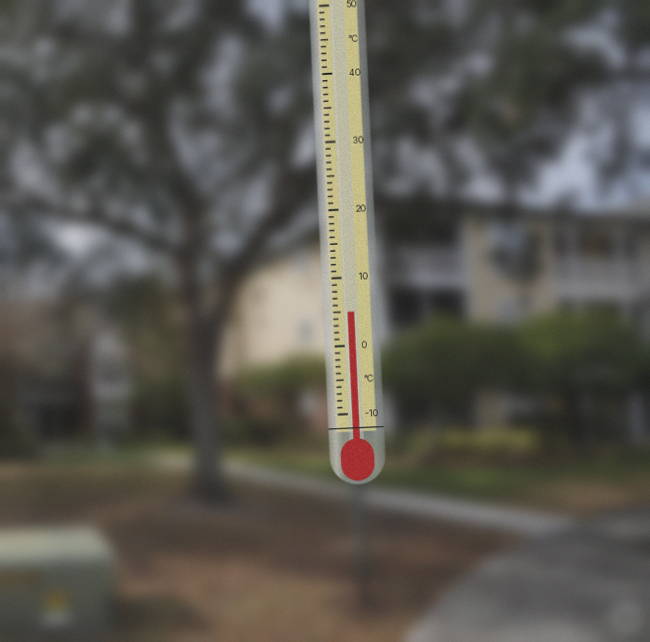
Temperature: 5 °C
